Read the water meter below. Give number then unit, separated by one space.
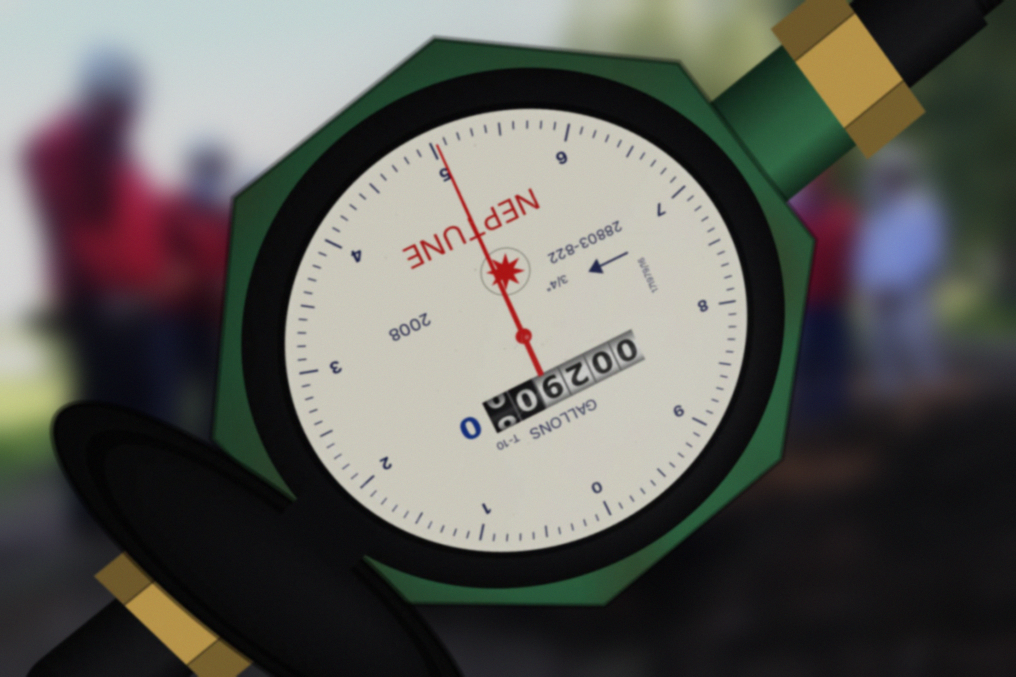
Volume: 29085.0 gal
